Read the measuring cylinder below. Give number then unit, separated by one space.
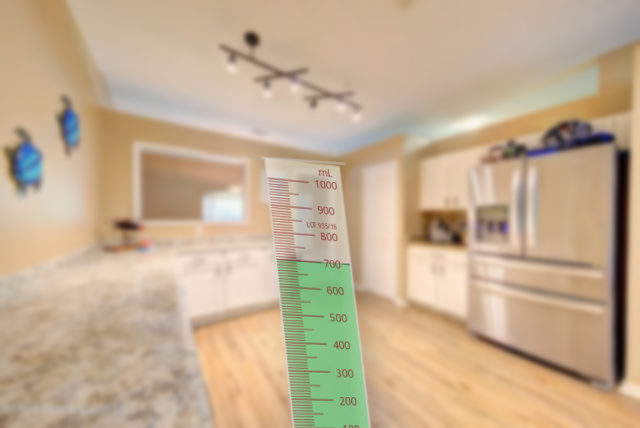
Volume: 700 mL
